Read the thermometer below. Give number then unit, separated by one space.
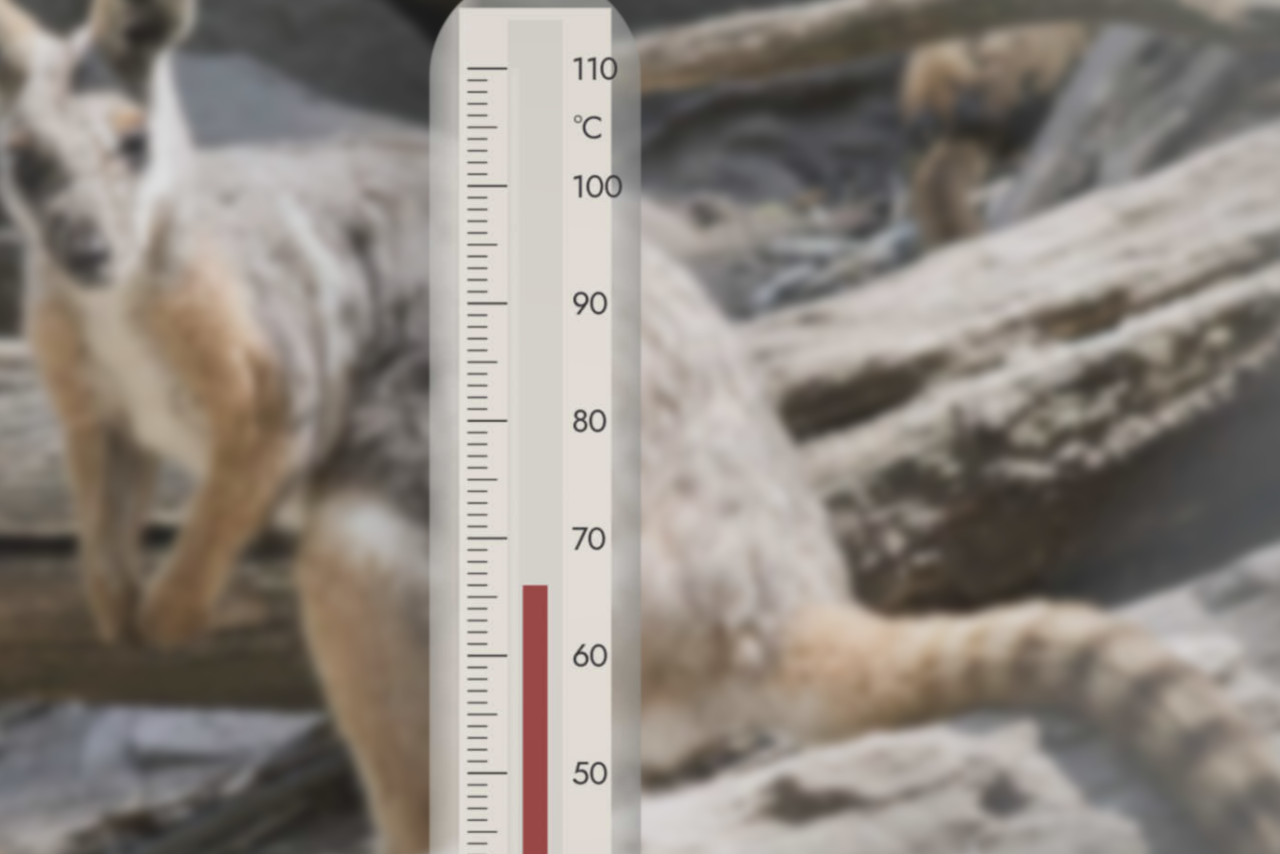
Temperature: 66 °C
